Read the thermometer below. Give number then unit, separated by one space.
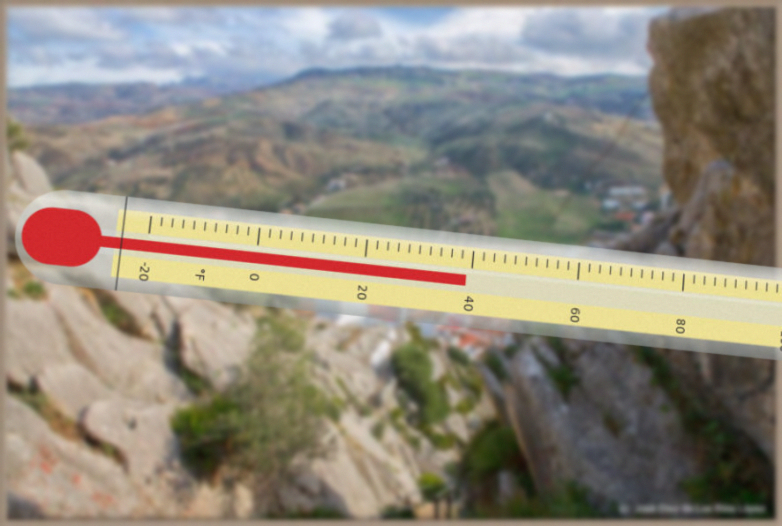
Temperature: 39 °F
